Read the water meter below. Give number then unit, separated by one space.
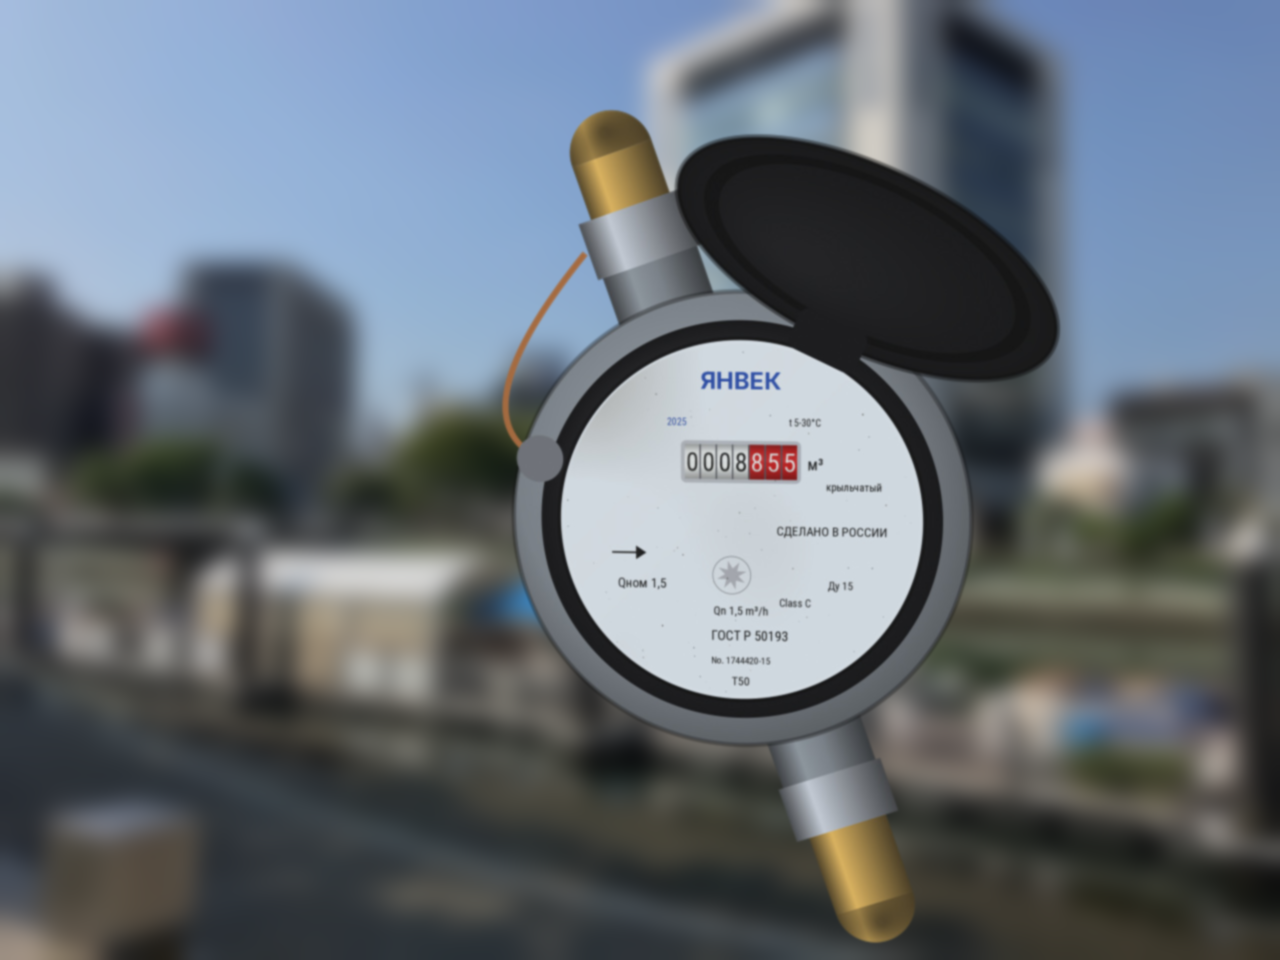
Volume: 8.855 m³
